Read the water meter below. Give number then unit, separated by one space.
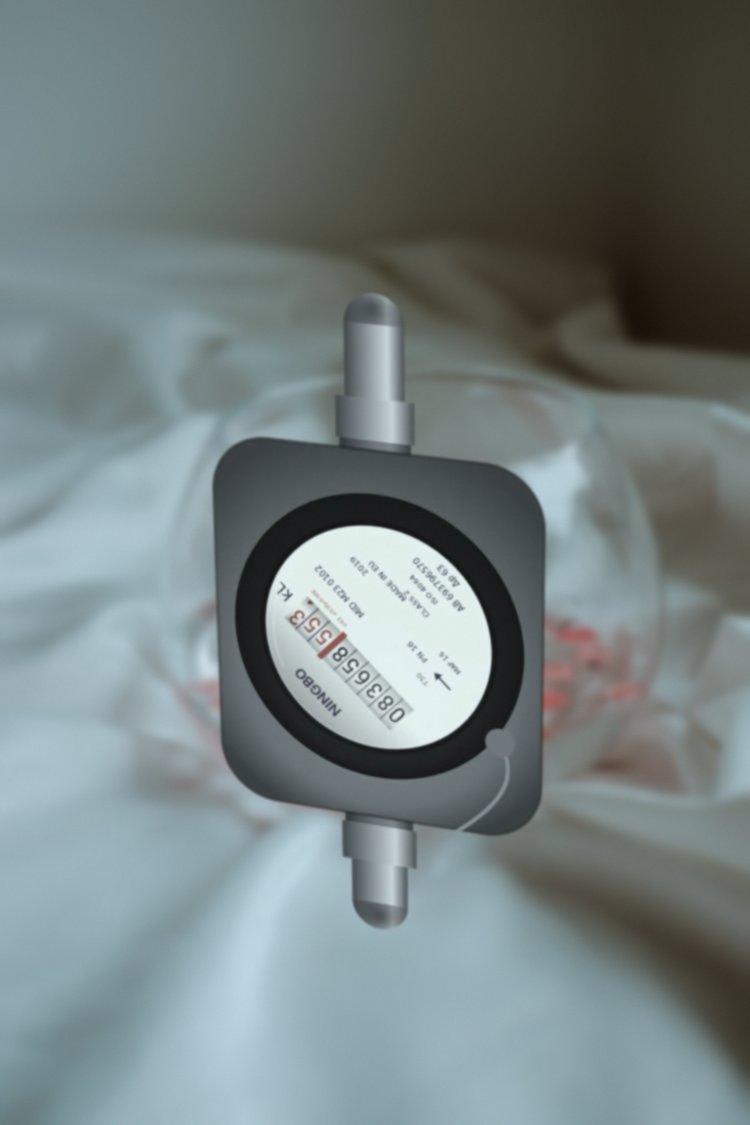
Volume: 83658.553 kL
